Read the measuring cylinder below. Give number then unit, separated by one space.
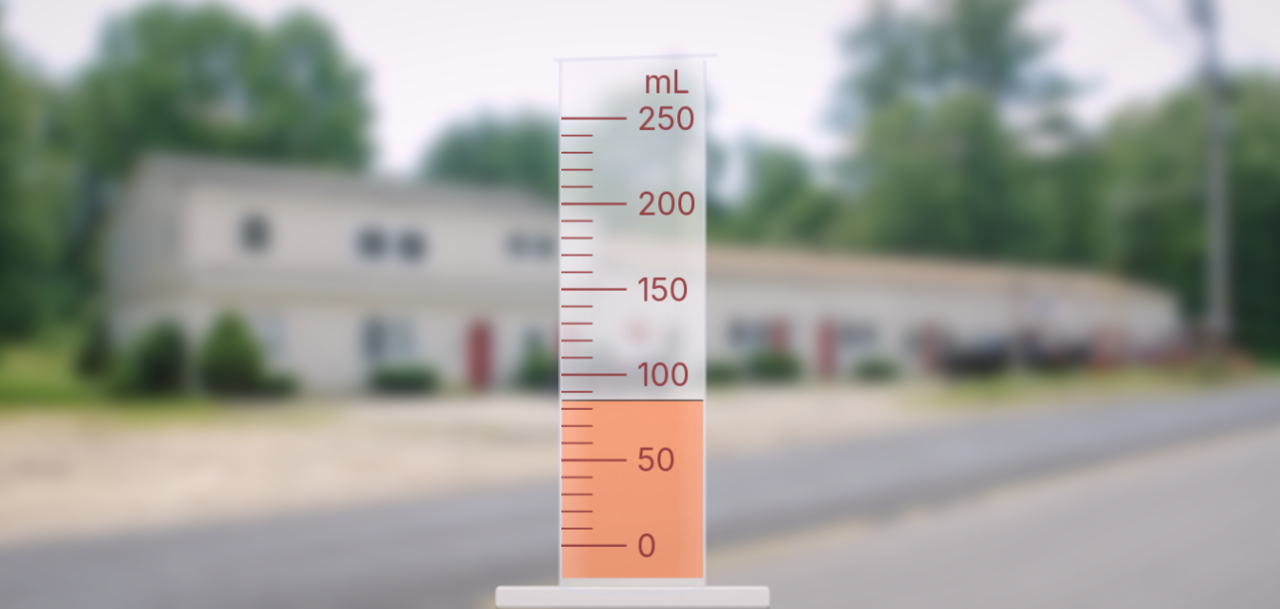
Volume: 85 mL
